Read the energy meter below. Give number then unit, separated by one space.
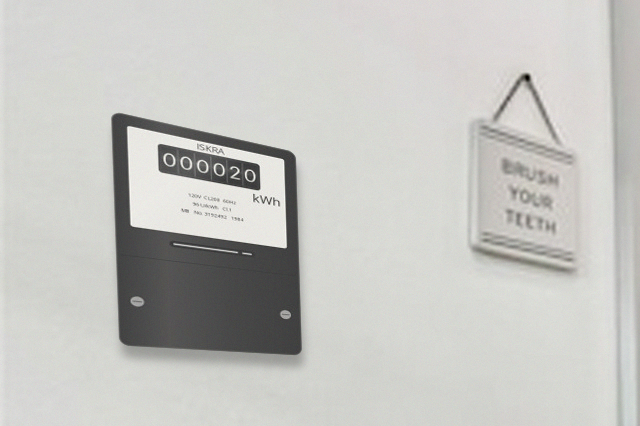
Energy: 20 kWh
